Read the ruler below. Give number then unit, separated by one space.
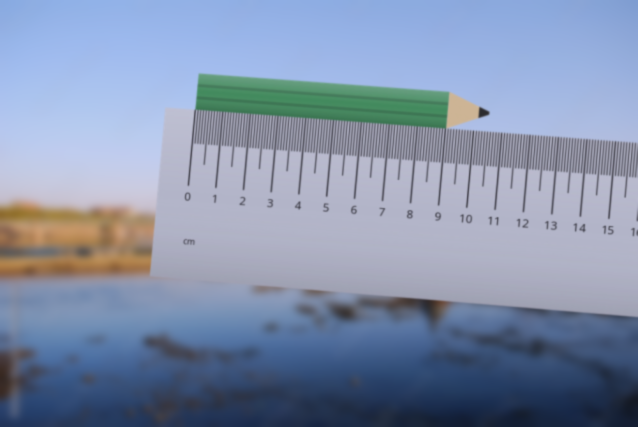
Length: 10.5 cm
